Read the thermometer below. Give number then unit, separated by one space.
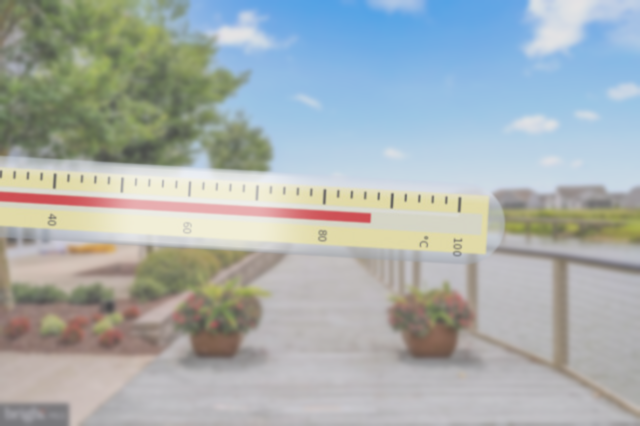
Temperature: 87 °C
